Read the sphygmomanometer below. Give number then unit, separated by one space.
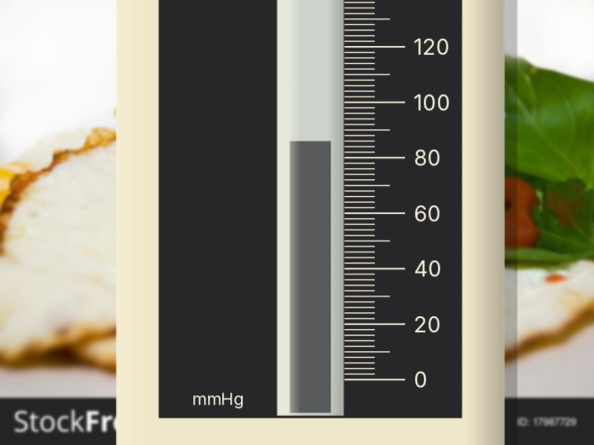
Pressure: 86 mmHg
